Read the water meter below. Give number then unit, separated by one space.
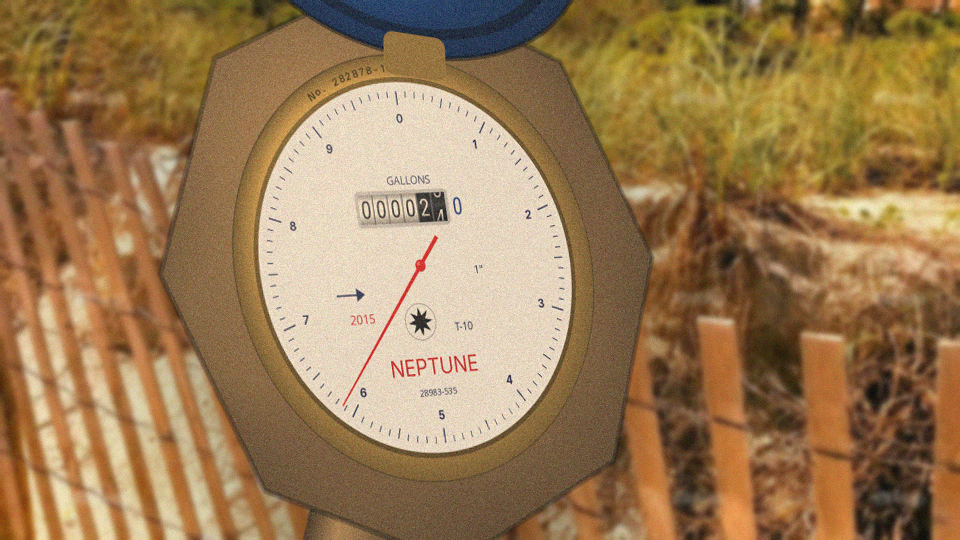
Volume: 236.1 gal
